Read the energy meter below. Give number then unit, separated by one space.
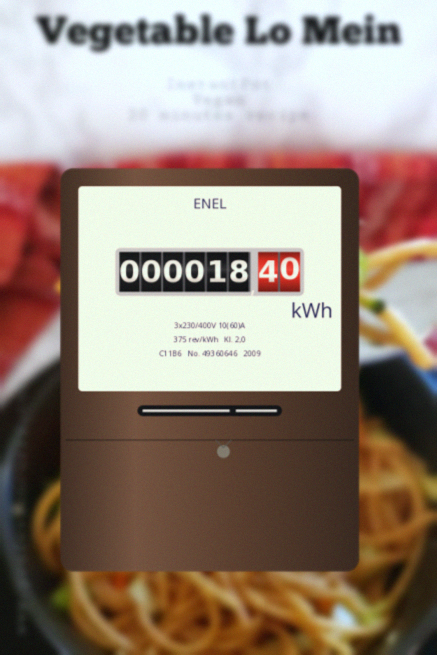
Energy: 18.40 kWh
